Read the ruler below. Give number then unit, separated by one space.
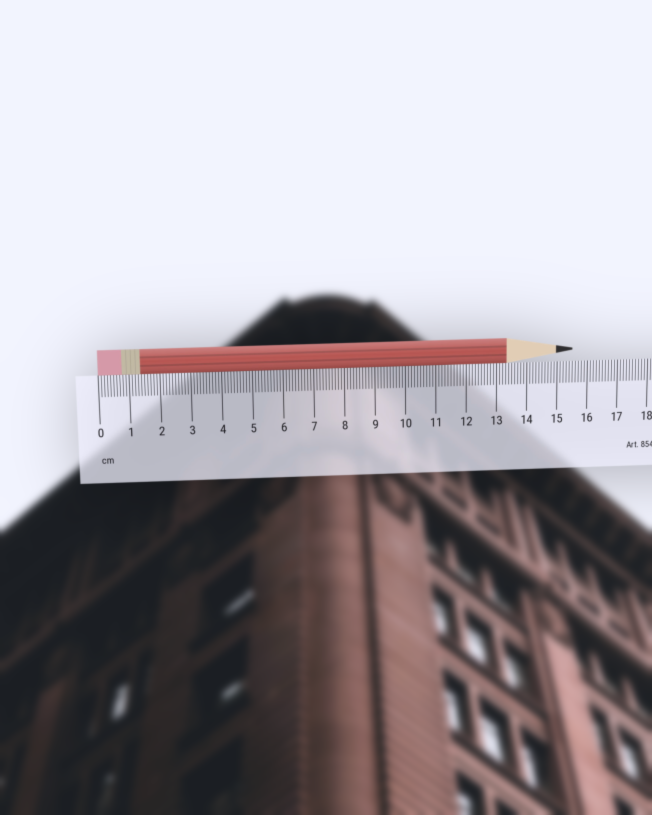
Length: 15.5 cm
